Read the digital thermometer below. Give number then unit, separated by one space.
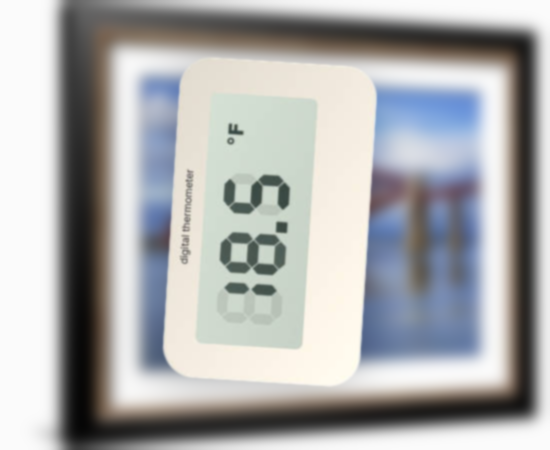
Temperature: 18.5 °F
